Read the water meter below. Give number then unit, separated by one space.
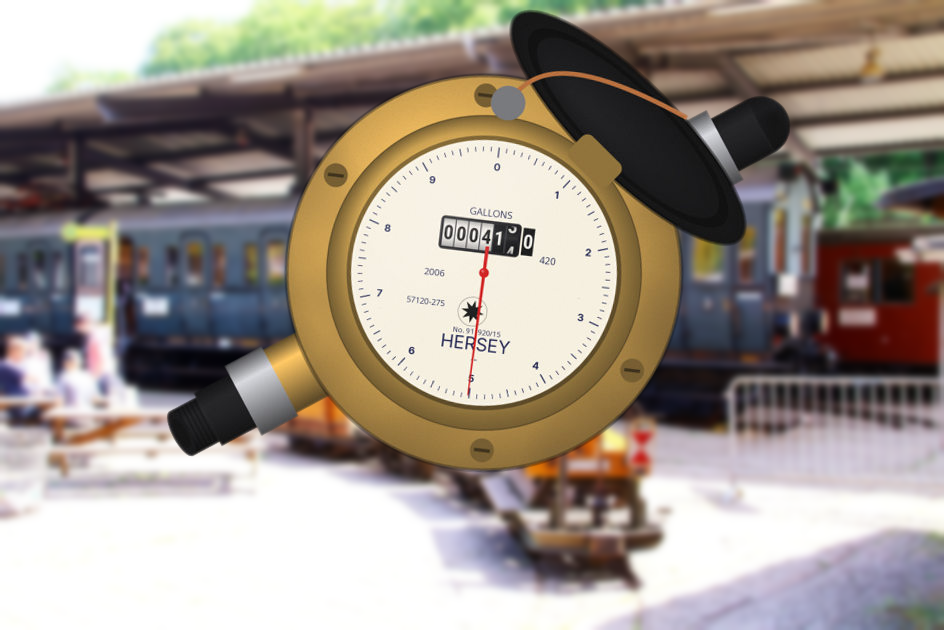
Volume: 4135.0 gal
